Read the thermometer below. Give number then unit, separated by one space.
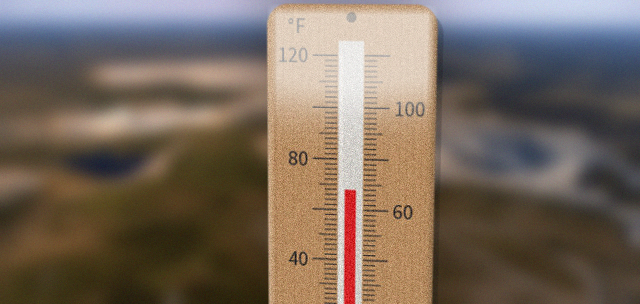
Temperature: 68 °F
